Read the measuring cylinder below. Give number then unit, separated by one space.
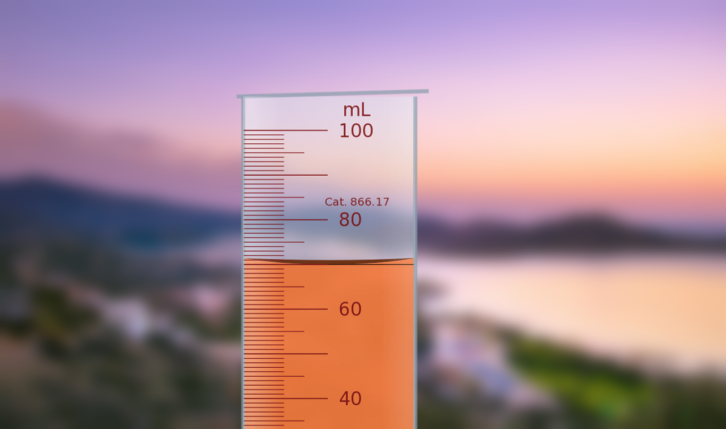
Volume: 70 mL
